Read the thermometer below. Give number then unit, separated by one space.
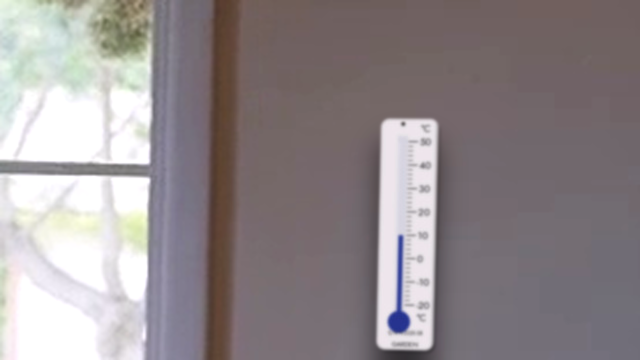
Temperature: 10 °C
